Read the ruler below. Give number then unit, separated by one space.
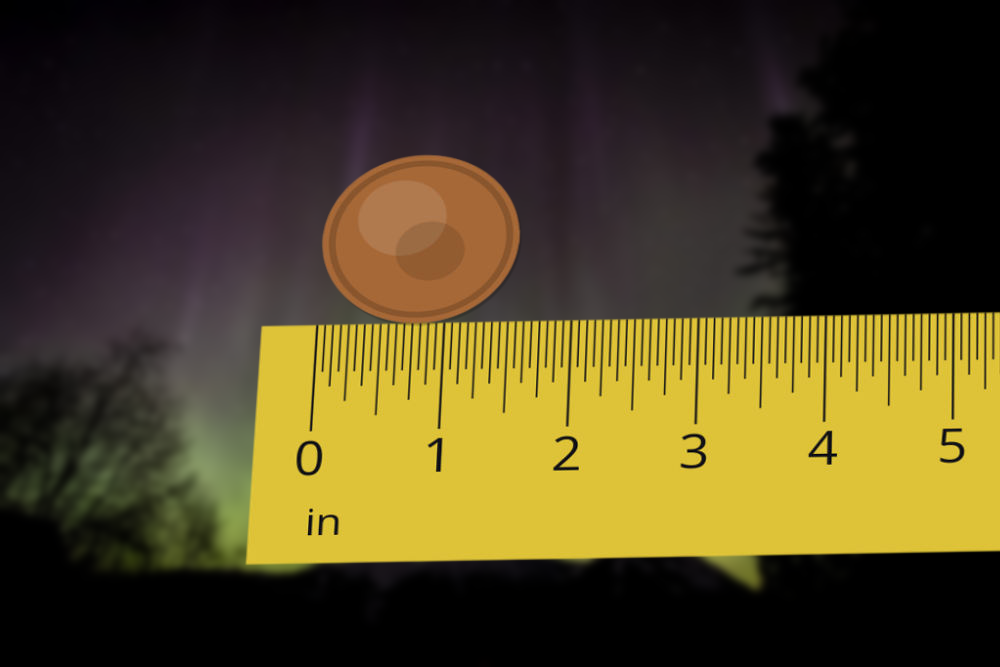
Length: 1.5625 in
